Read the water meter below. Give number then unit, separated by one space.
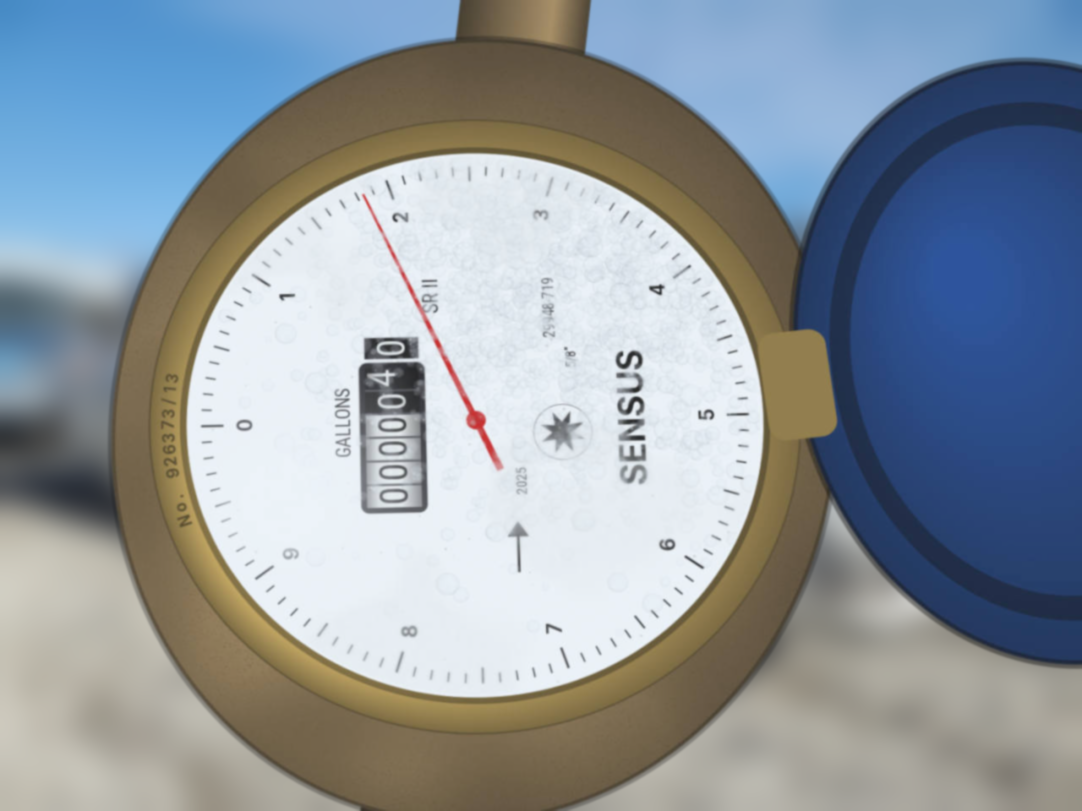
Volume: 41.8 gal
